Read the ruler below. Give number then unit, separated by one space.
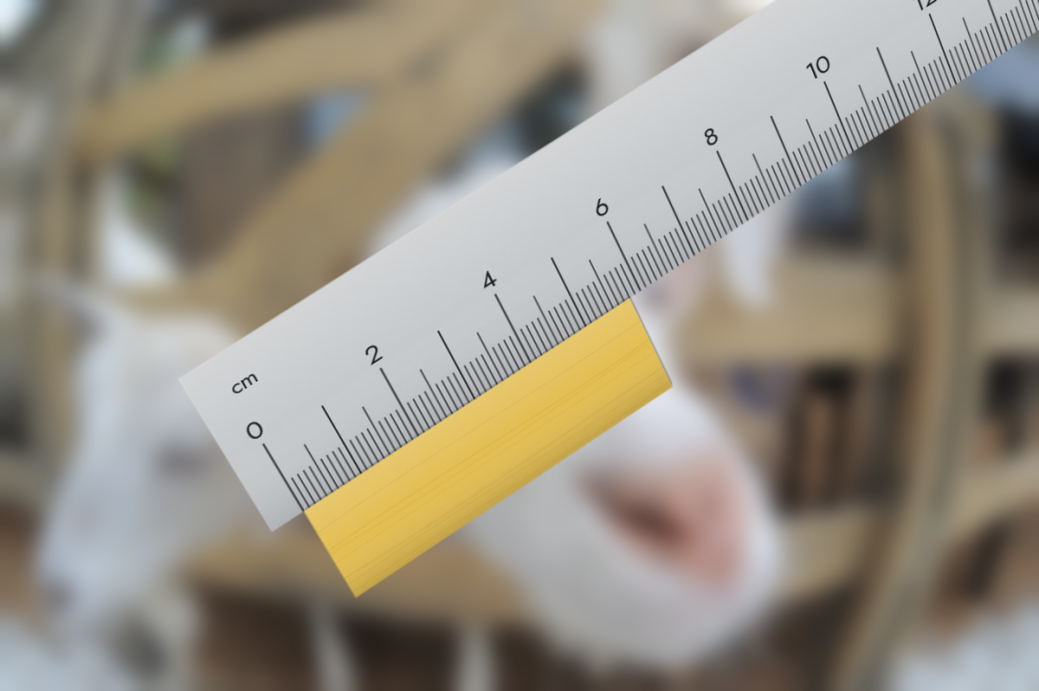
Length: 5.8 cm
